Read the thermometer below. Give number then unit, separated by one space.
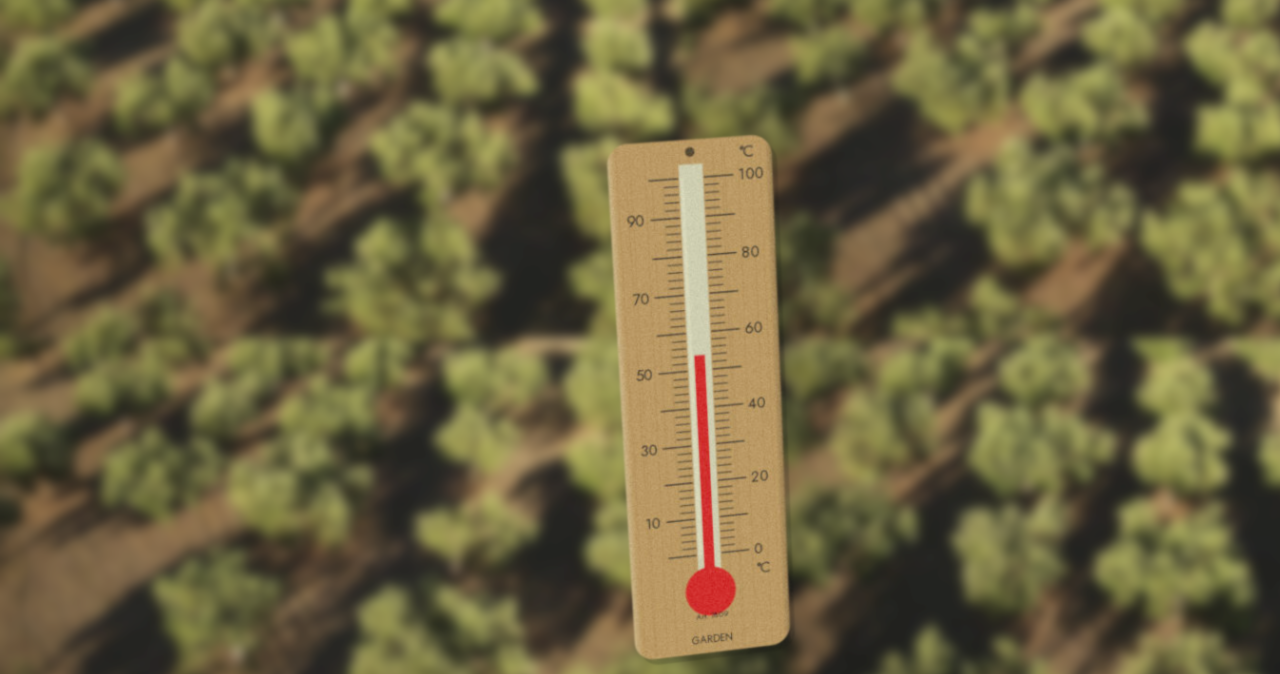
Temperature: 54 °C
